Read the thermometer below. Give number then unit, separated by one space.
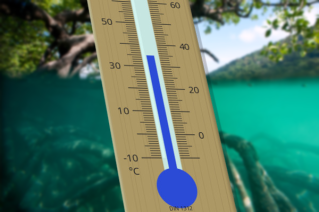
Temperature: 35 °C
